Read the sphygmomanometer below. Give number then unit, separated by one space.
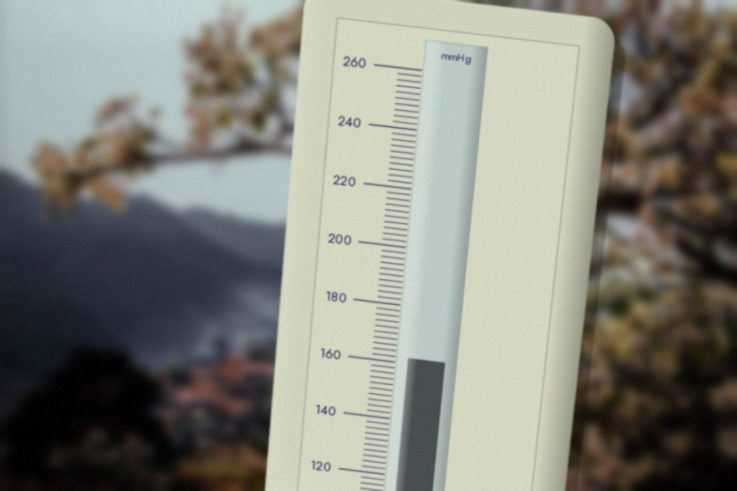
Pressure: 162 mmHg
